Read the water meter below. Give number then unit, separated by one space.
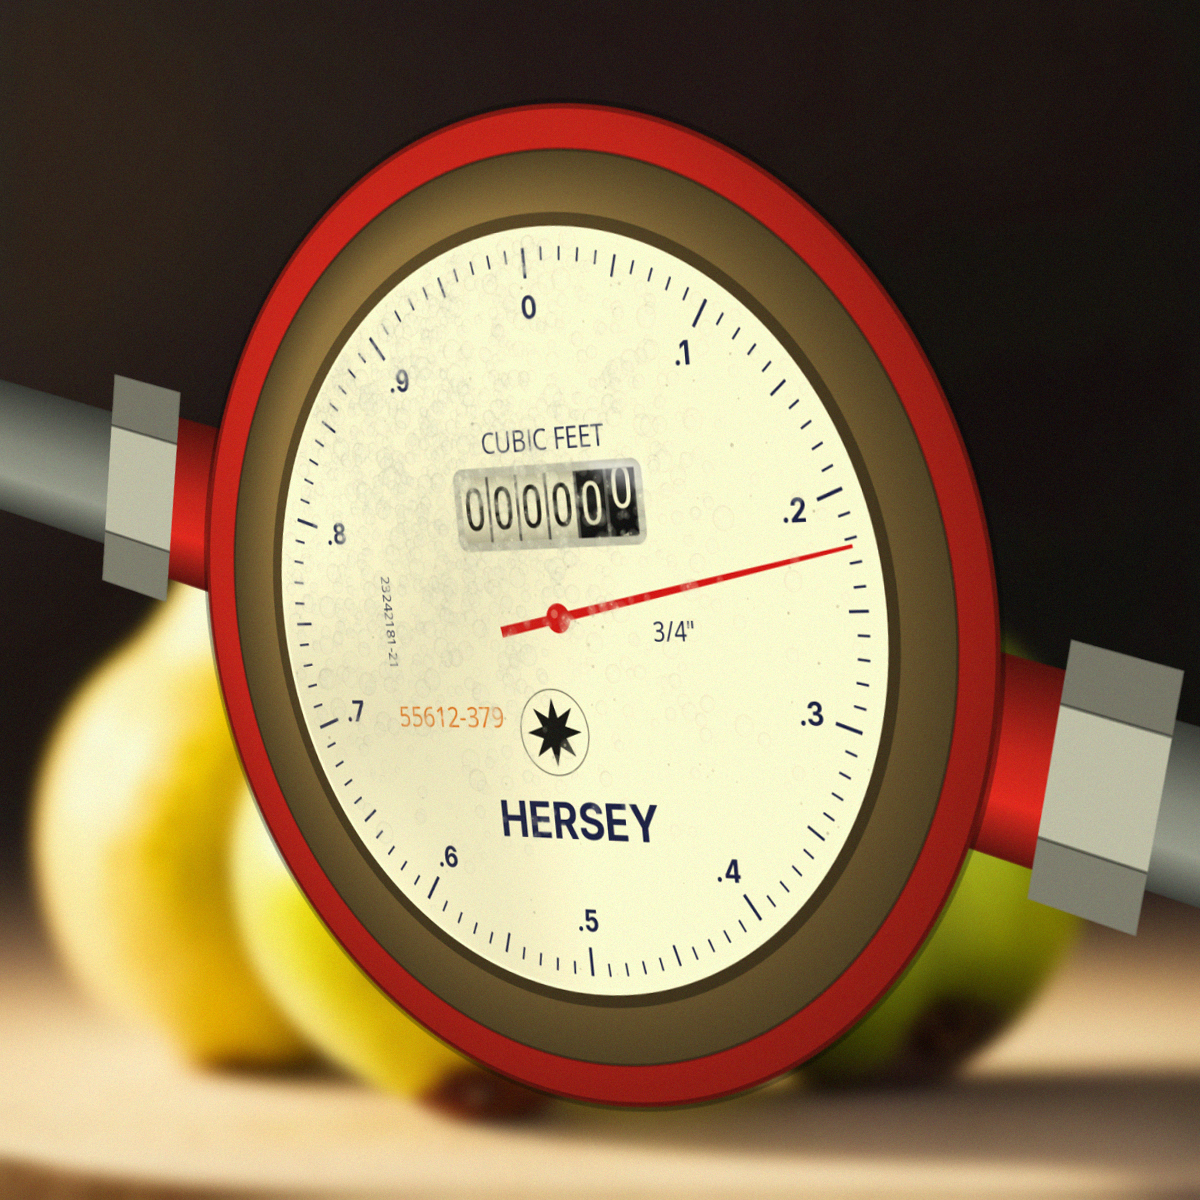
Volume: 0.22 ft³
